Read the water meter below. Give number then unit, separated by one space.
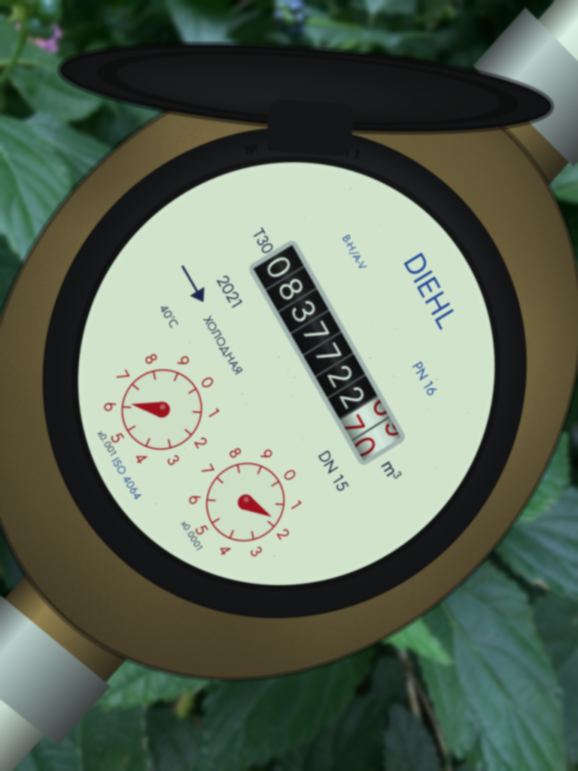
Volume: 837722.6961 m³
